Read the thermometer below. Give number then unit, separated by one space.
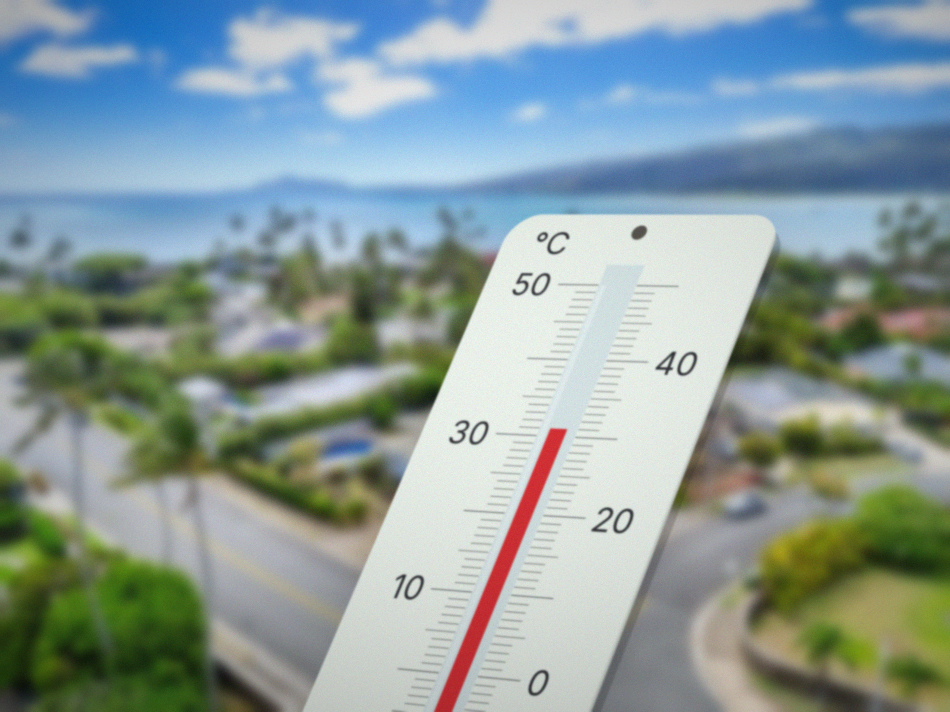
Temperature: 31 °C
